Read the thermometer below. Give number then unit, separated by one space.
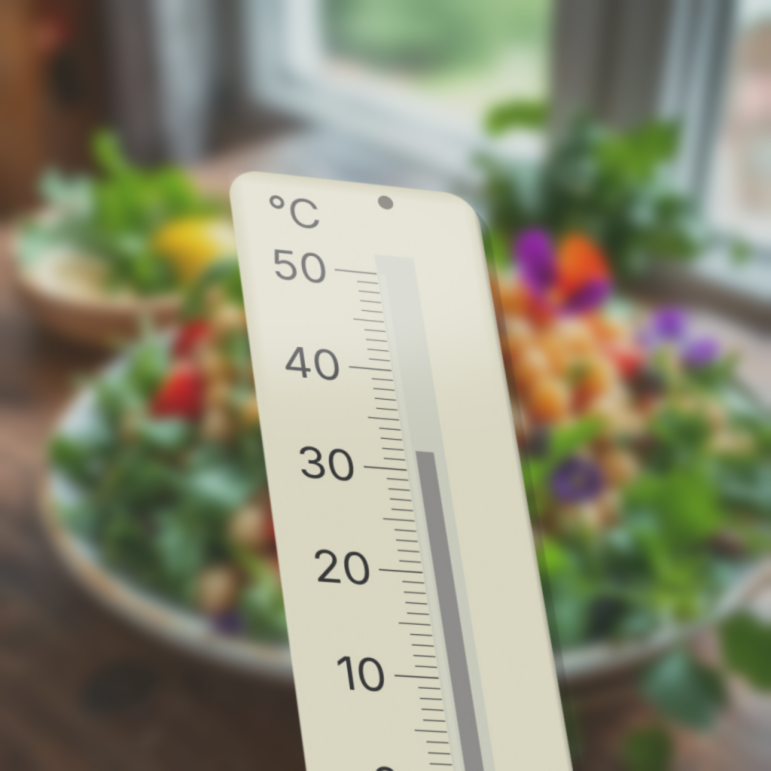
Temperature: 32 °C
